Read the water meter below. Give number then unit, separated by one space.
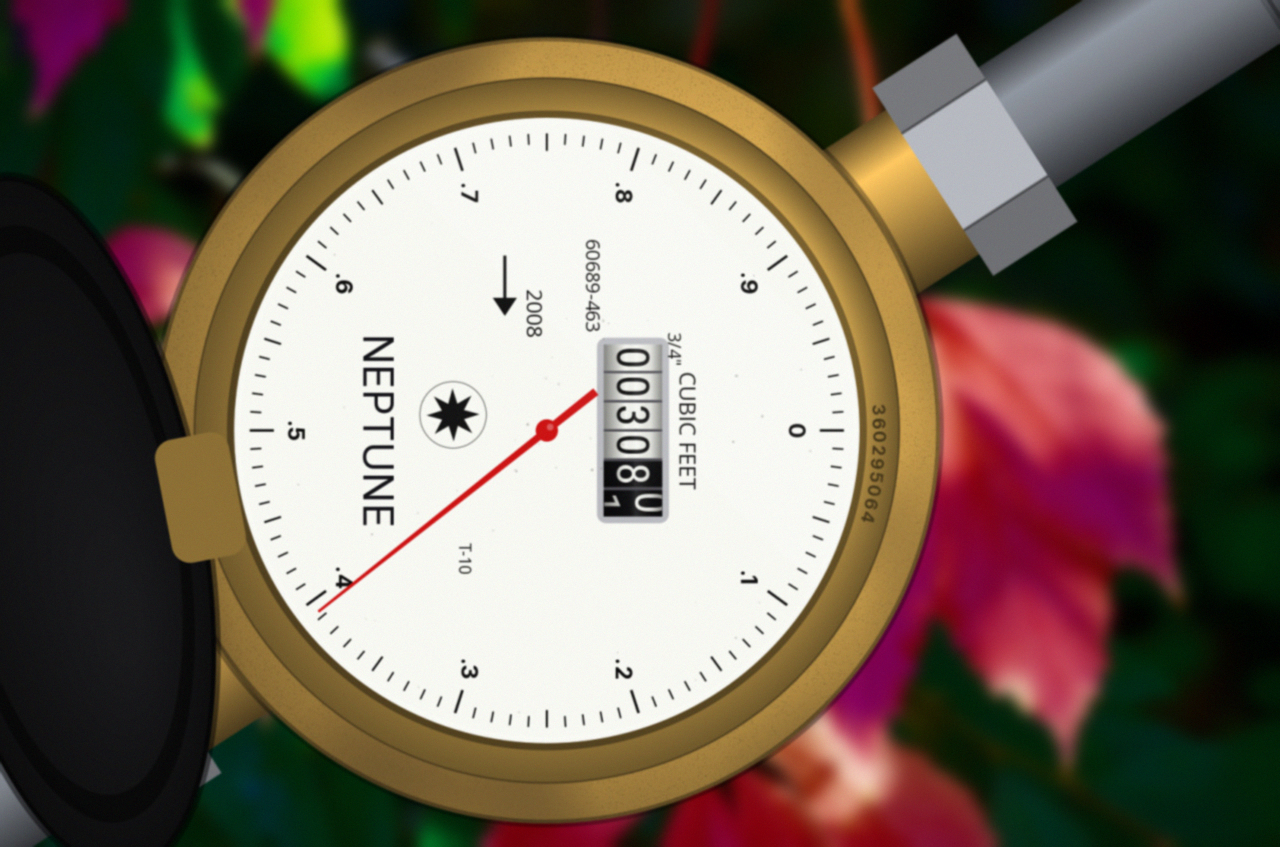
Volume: 3080.39 ft³
